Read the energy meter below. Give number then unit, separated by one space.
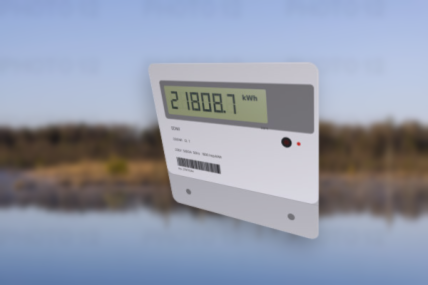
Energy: 21808.7 kWh
